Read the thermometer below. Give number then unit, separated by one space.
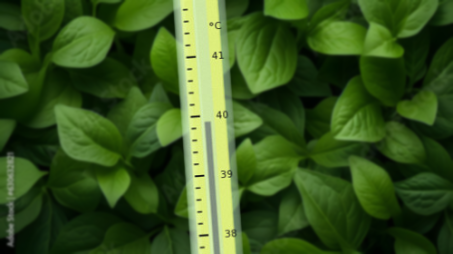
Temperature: 39.9 °C
